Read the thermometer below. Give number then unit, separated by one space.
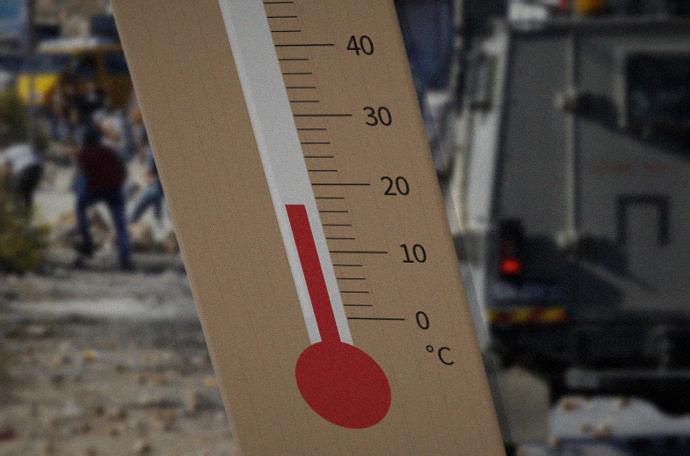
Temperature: 17 °C
